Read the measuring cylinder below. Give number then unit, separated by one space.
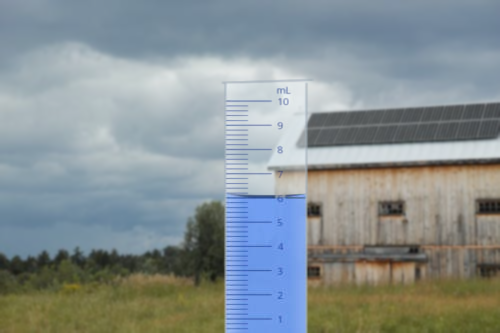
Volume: 6 mL
